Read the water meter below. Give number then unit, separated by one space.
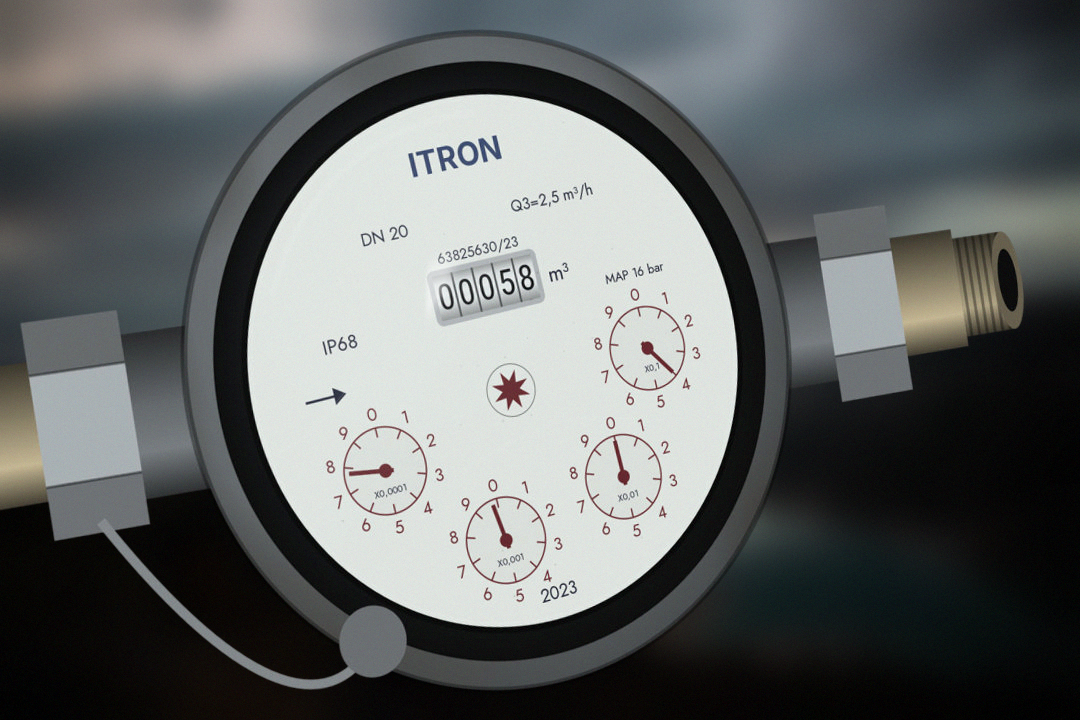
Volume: 58.3997 m³
